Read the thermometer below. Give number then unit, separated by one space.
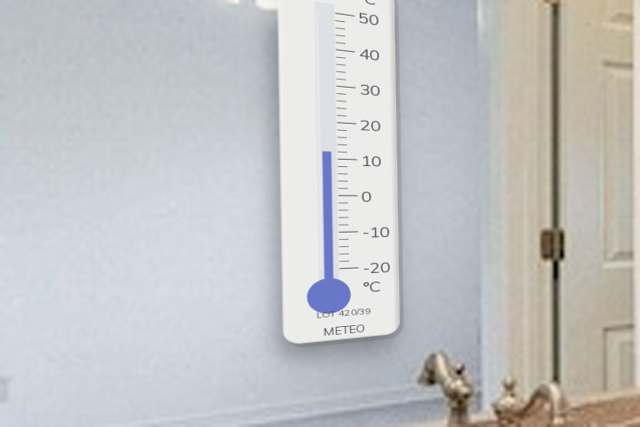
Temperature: 12 °C
